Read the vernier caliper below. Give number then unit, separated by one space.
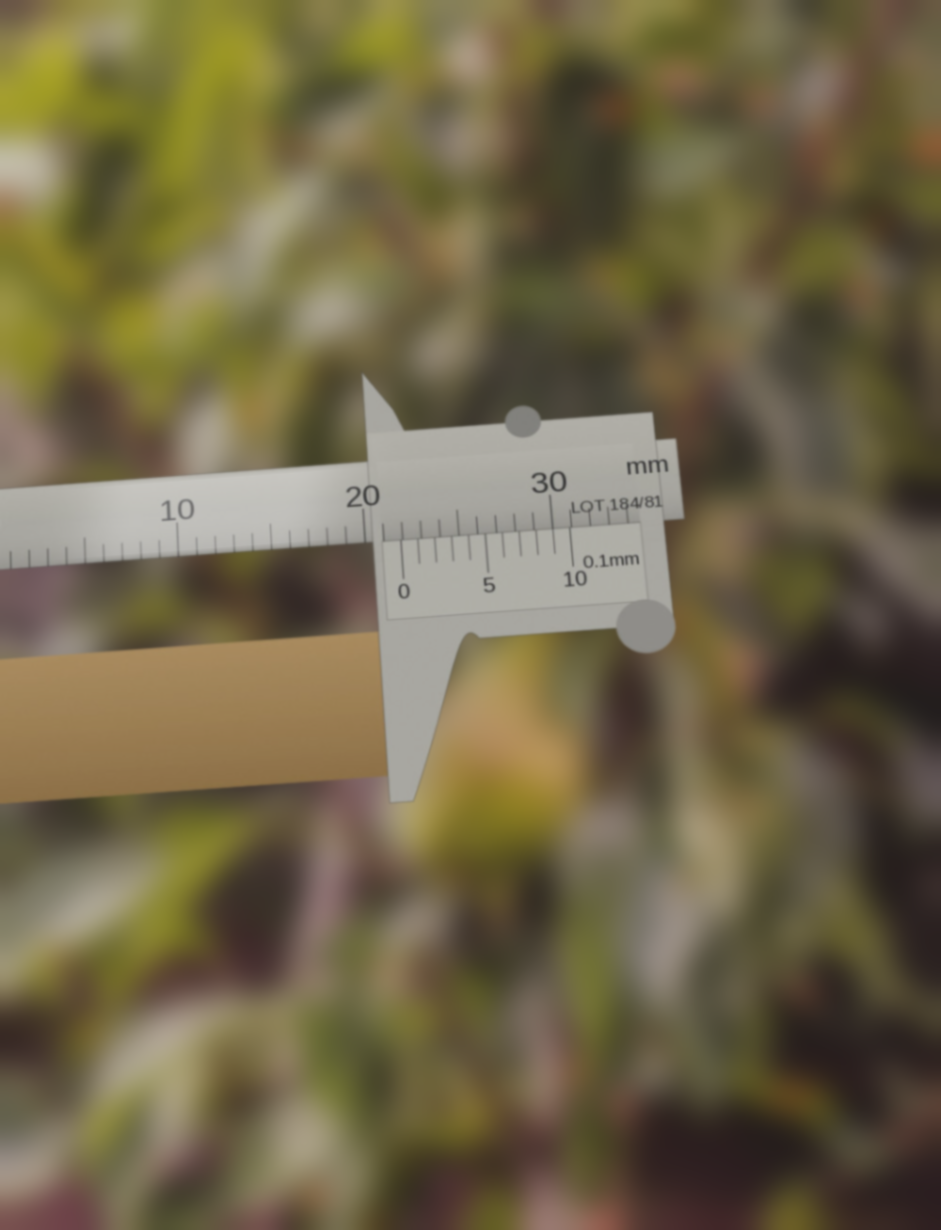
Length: 21.9 mm
